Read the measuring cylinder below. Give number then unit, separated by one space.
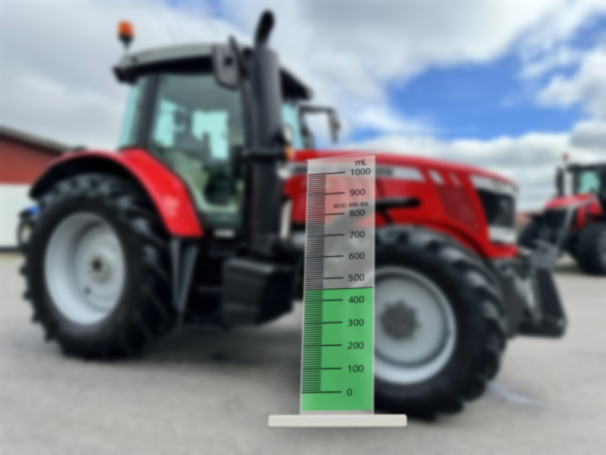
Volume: 450 mL
